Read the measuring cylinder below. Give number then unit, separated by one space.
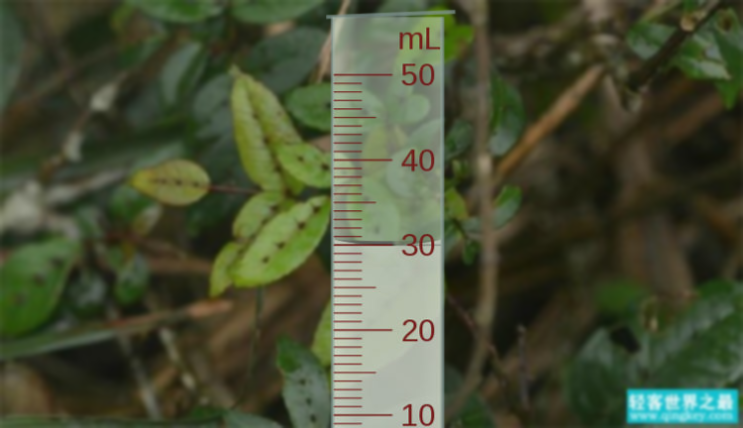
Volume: 30 mL
